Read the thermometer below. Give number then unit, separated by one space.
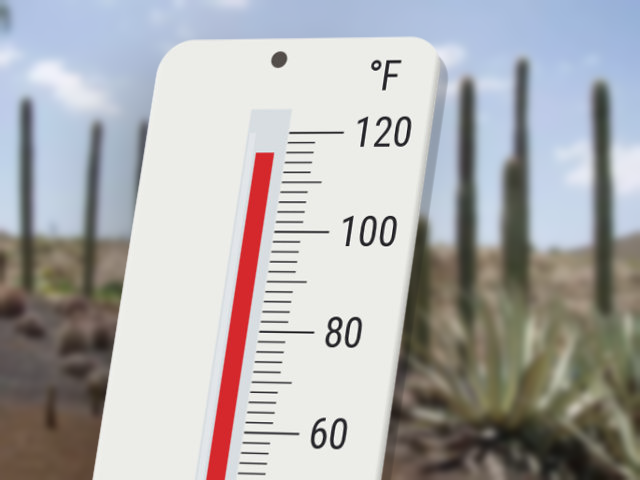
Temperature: 116 °F
